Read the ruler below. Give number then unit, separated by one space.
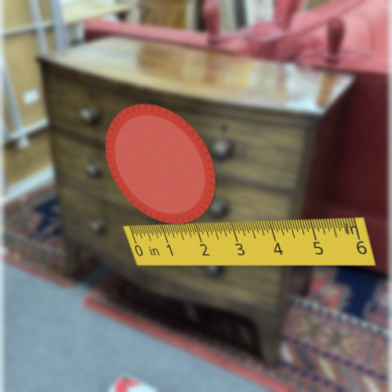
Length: 3 in
